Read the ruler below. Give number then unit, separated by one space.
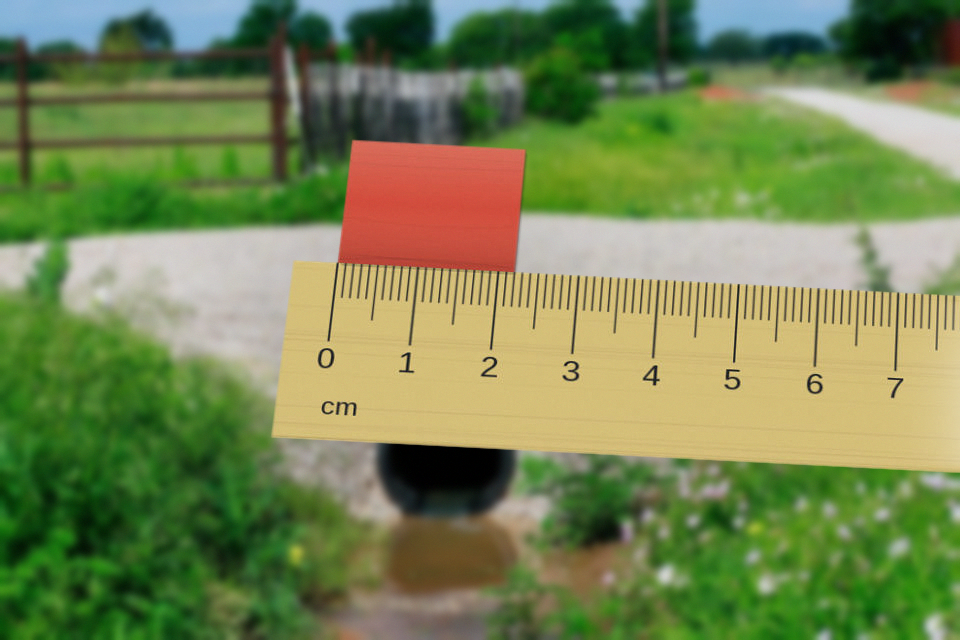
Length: 2.2 cm
